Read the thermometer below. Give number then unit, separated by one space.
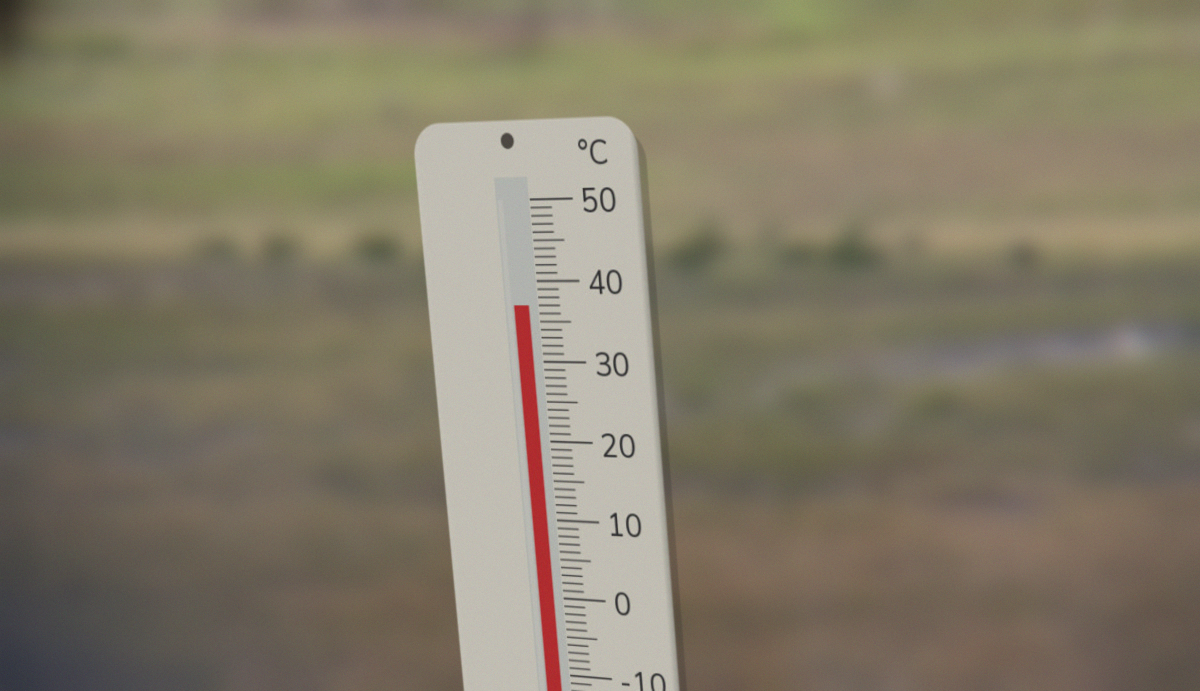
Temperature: 37 °C
